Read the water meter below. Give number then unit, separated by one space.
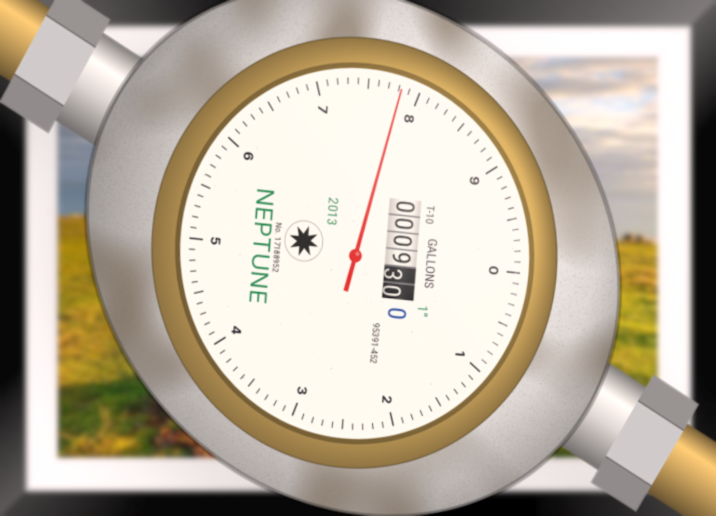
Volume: 9297.8 gal
